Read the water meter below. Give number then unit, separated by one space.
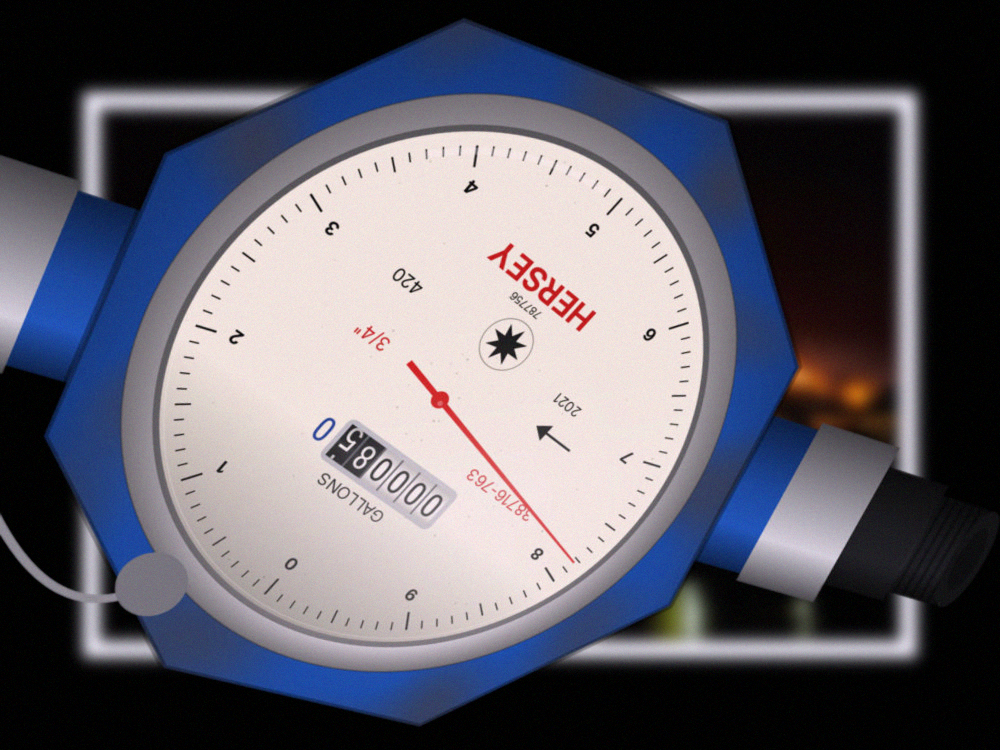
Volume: 847.8 gal
